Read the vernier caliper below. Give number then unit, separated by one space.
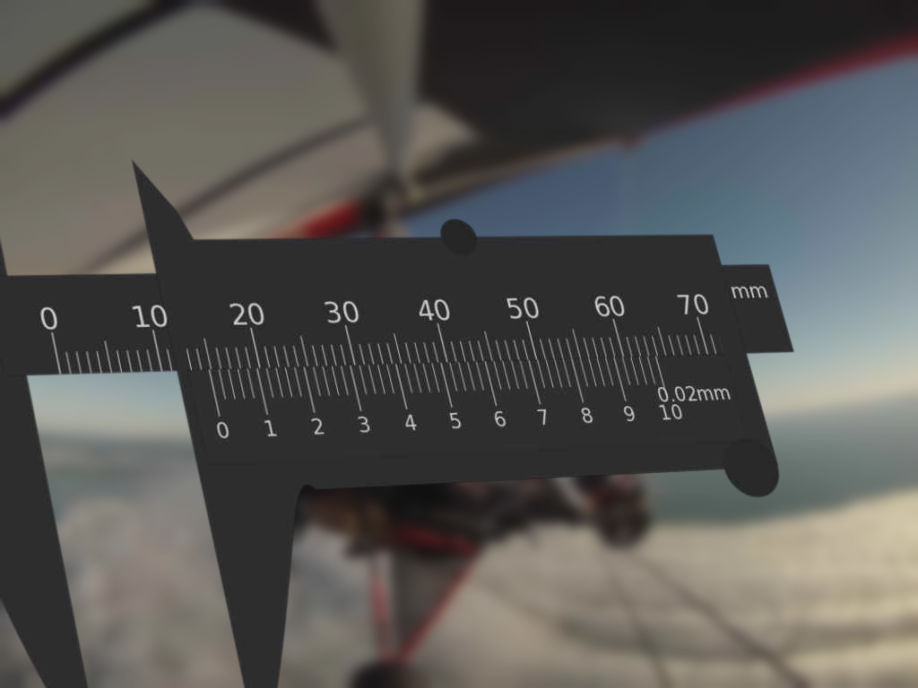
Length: 14.8 mm
